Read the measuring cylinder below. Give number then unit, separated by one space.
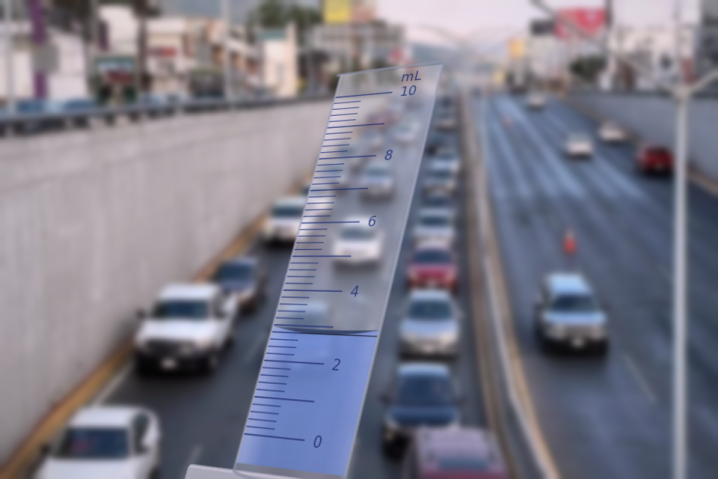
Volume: 2.8 mL
